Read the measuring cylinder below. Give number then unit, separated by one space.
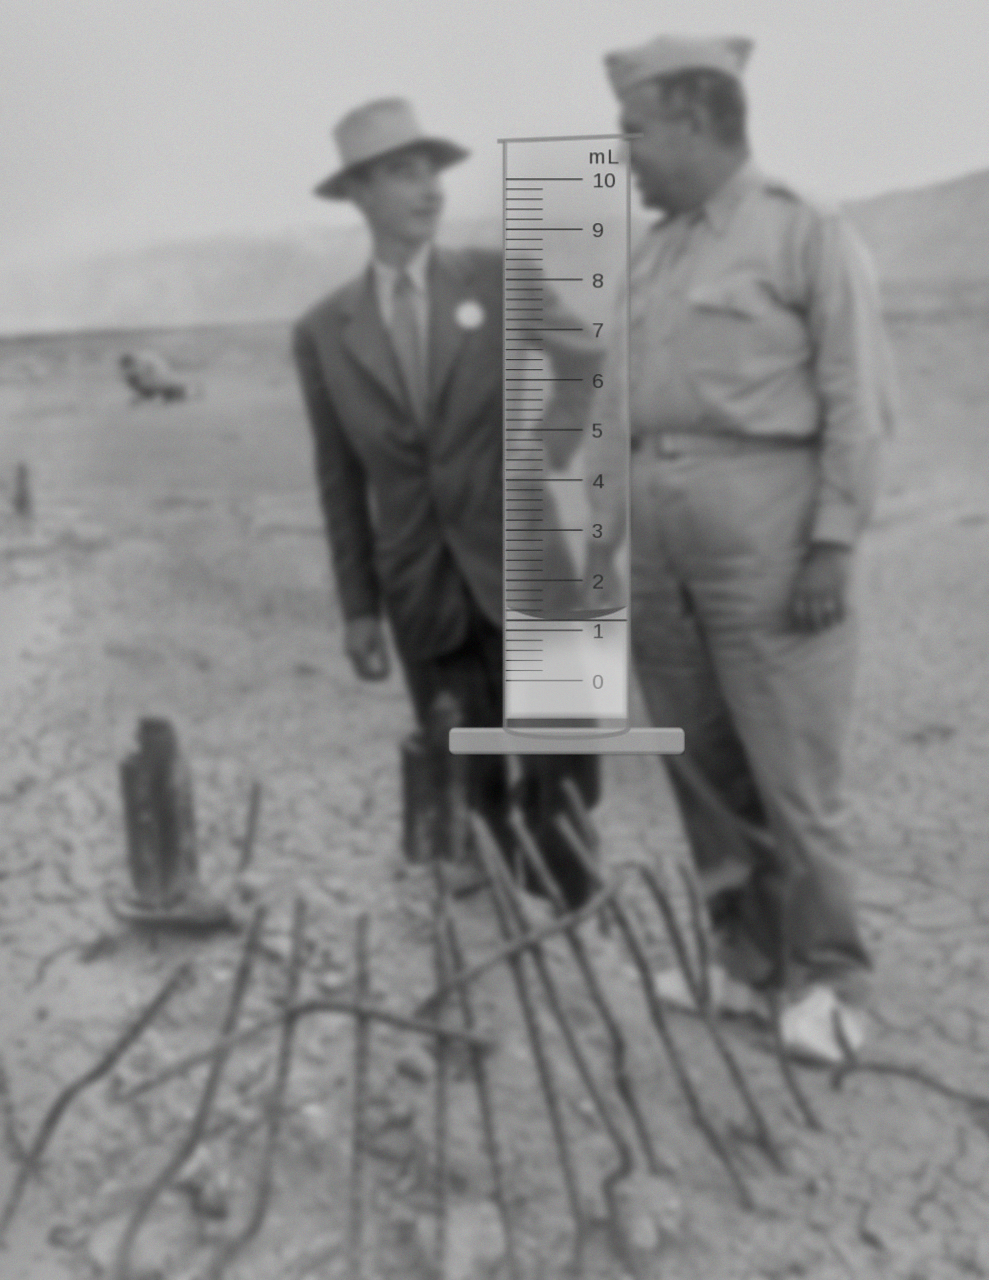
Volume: 1.2 mL
